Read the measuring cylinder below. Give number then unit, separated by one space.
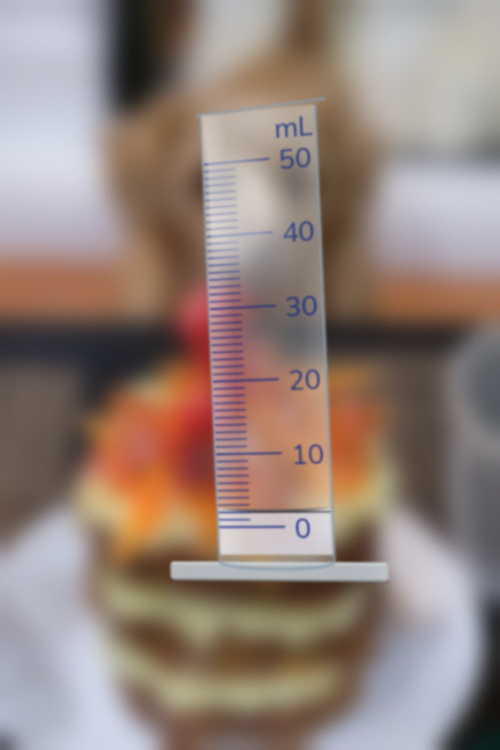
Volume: 2 mL
